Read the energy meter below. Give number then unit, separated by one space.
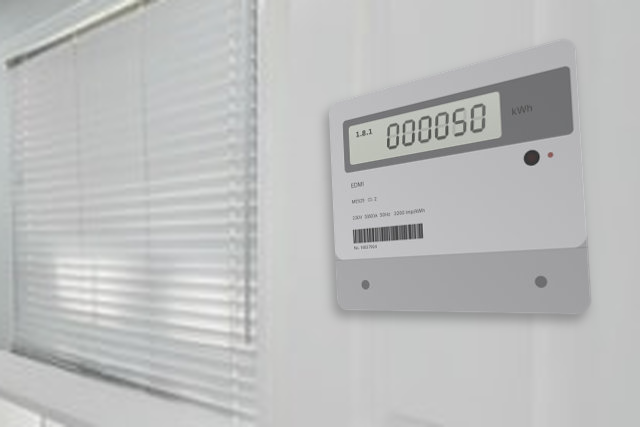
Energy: 50 kWh
